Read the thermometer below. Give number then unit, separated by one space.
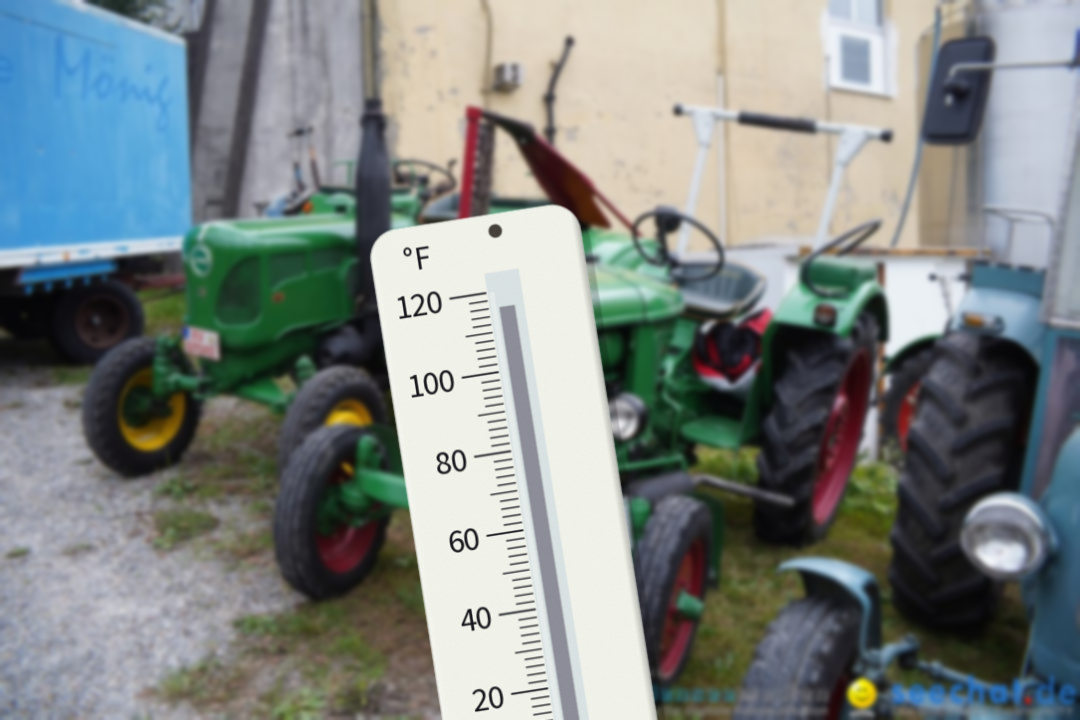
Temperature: 116 °F
